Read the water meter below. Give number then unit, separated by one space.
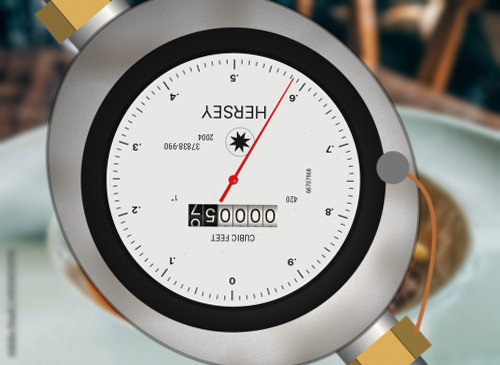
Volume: 56.58 ft³
